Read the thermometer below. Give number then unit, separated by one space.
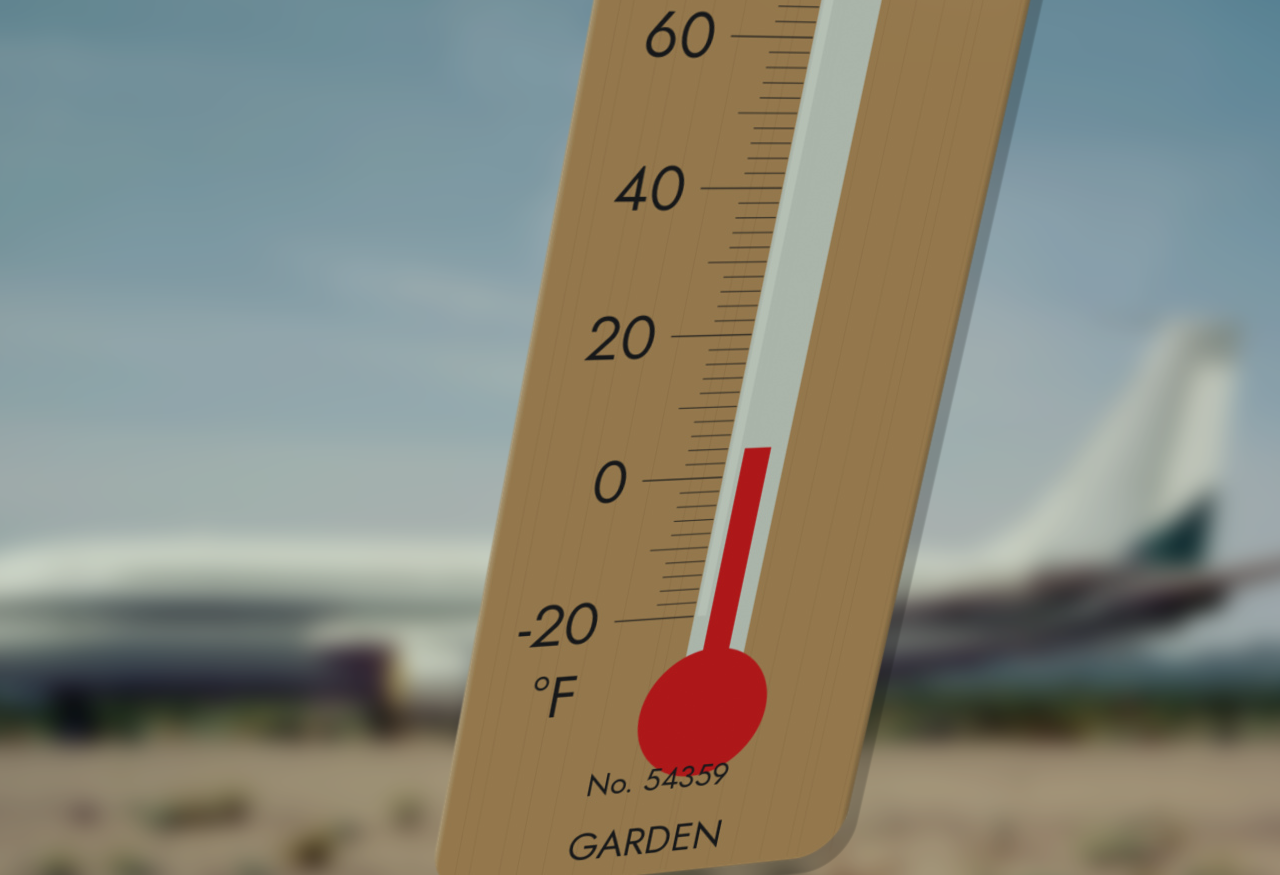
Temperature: 4 °F
